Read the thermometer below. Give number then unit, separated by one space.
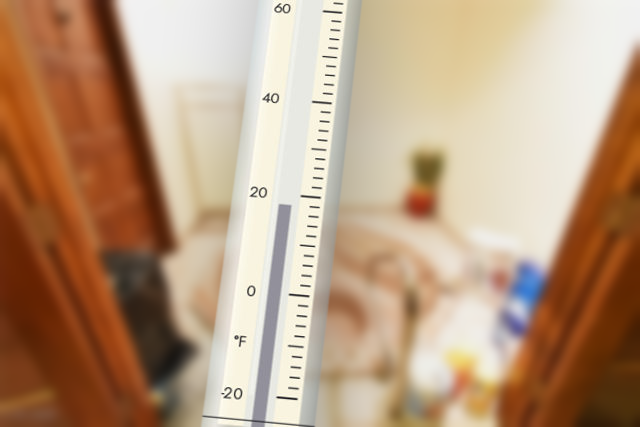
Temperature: 18 °F
